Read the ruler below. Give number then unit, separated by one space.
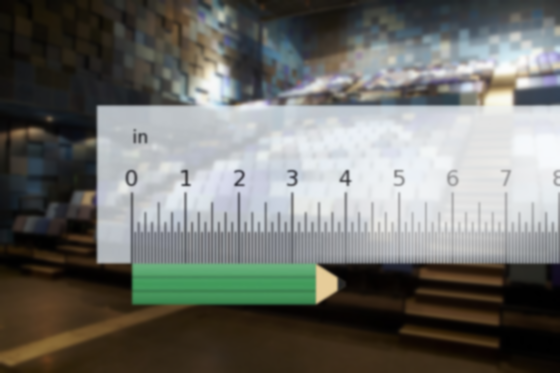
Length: 4 in
